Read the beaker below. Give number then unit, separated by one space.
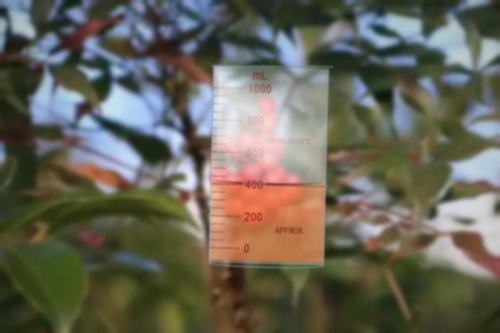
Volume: 400 mL
